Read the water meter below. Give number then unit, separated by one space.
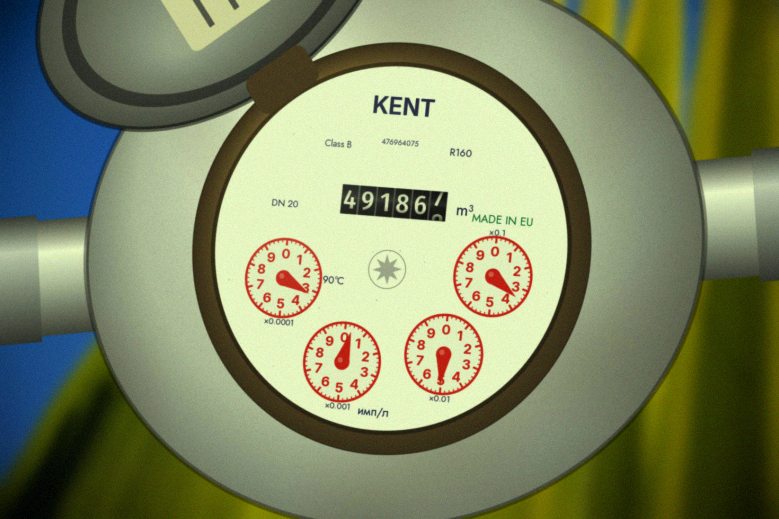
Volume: 491867.3503 m³
